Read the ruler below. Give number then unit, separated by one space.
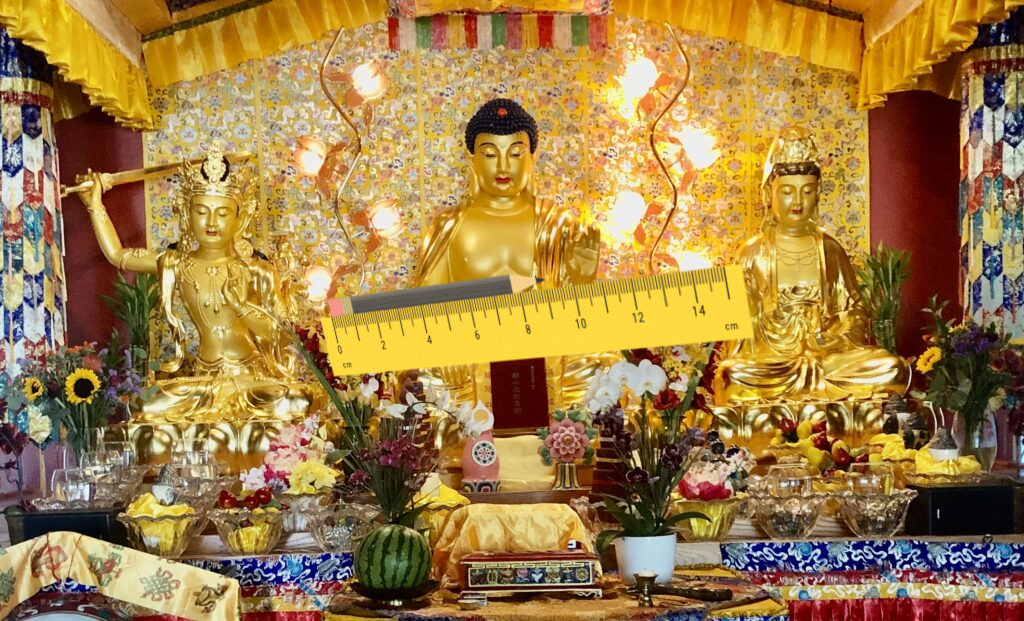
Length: 9 cm
